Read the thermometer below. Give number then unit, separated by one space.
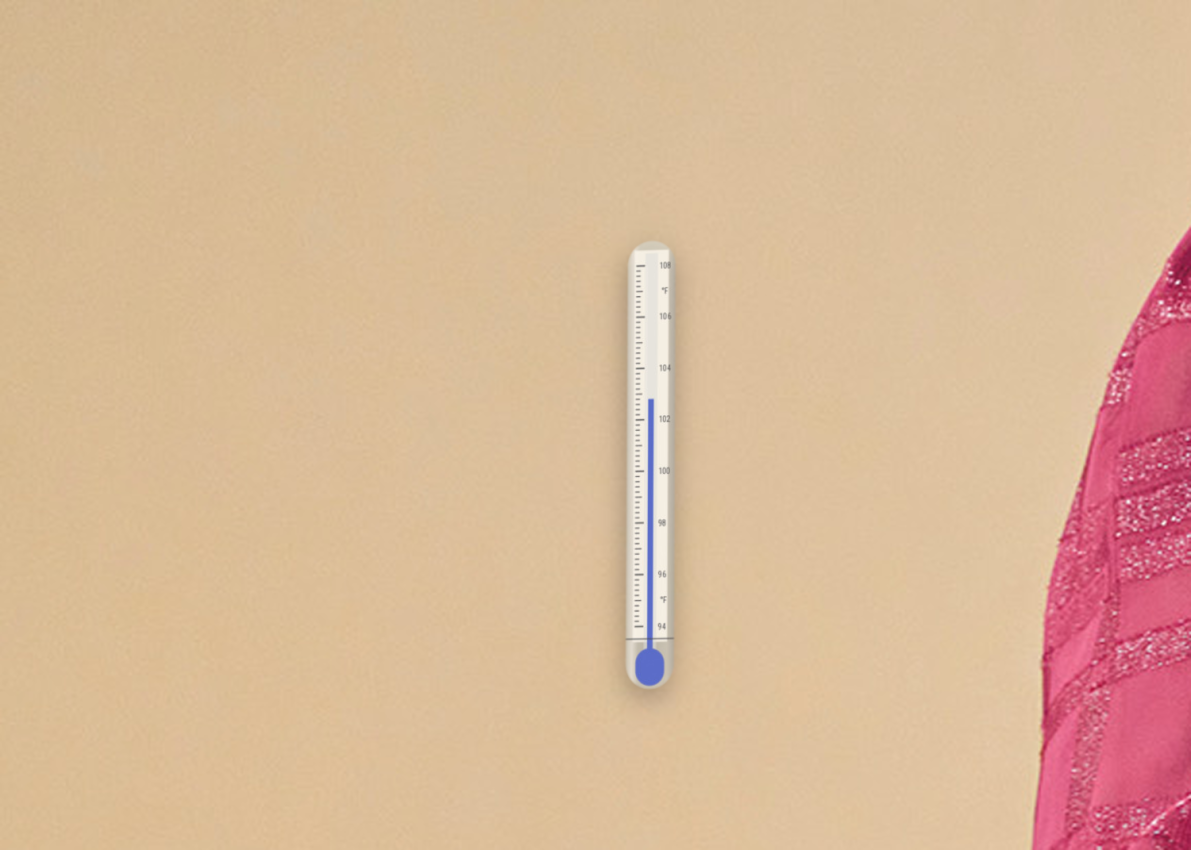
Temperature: 102.8 °F
